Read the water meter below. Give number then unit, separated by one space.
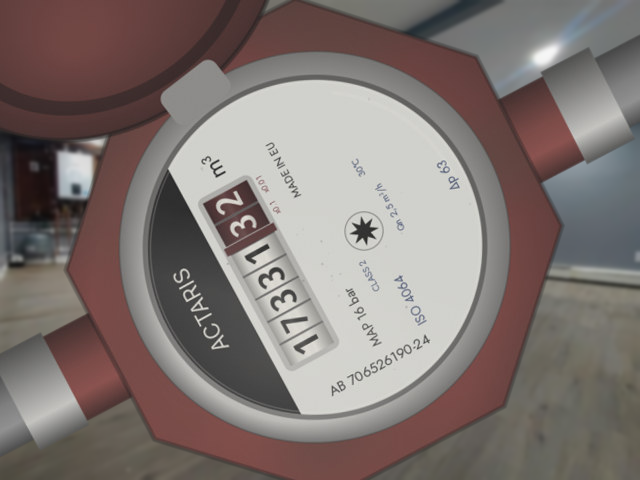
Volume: 17331.32 m³
